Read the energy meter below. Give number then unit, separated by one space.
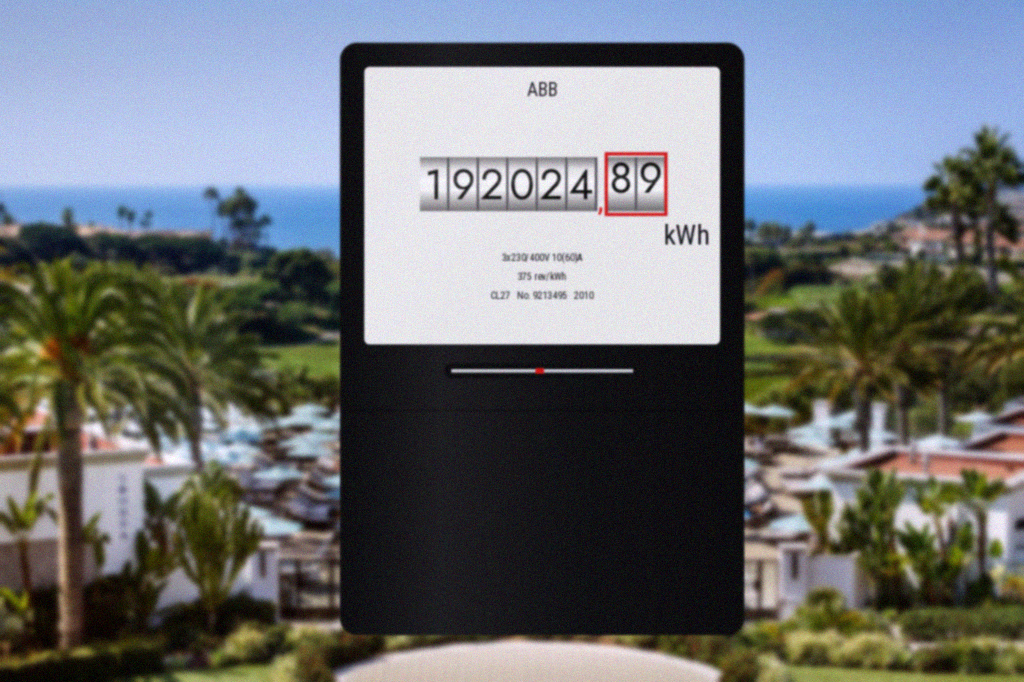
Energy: 192024.89 kWh
